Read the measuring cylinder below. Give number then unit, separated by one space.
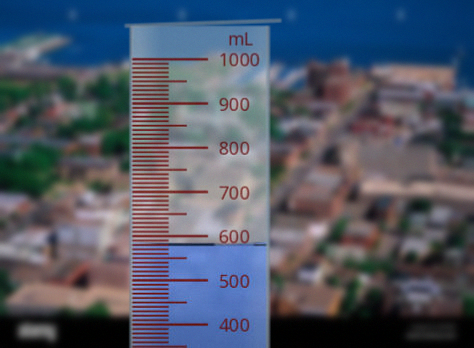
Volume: 580 mL
